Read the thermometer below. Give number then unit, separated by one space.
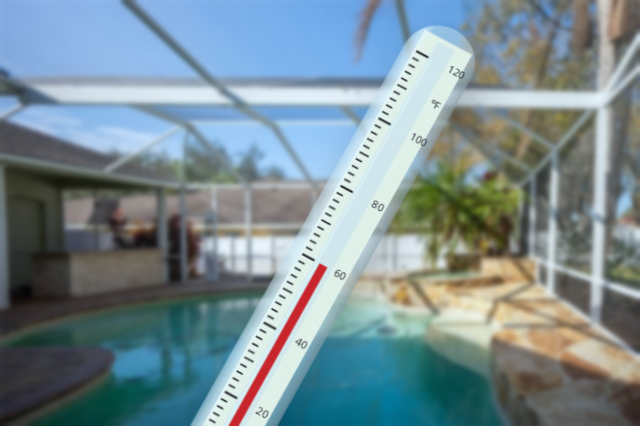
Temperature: 60 °F
